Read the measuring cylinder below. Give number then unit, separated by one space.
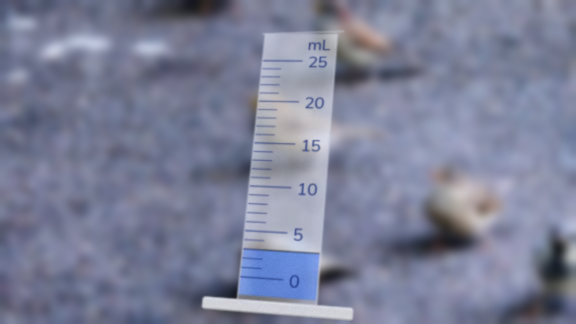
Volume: 3 mL
